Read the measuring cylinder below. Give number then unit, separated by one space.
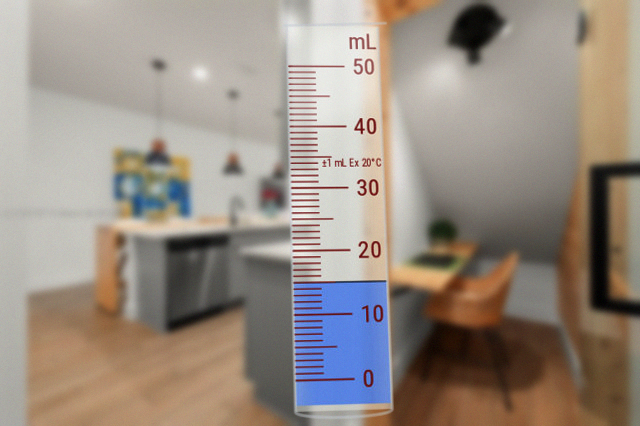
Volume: 15 mL
